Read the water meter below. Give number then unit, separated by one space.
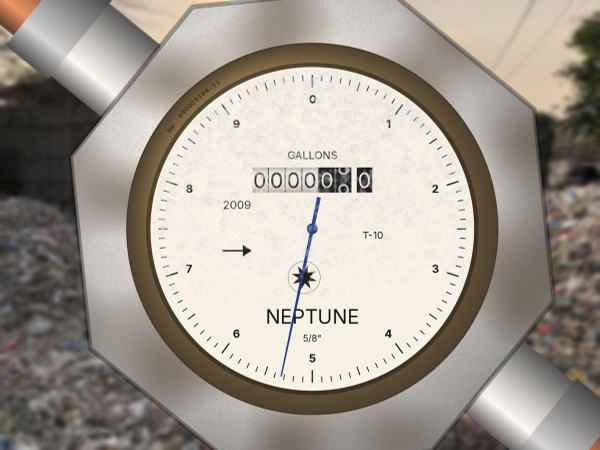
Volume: 85.3 gal
